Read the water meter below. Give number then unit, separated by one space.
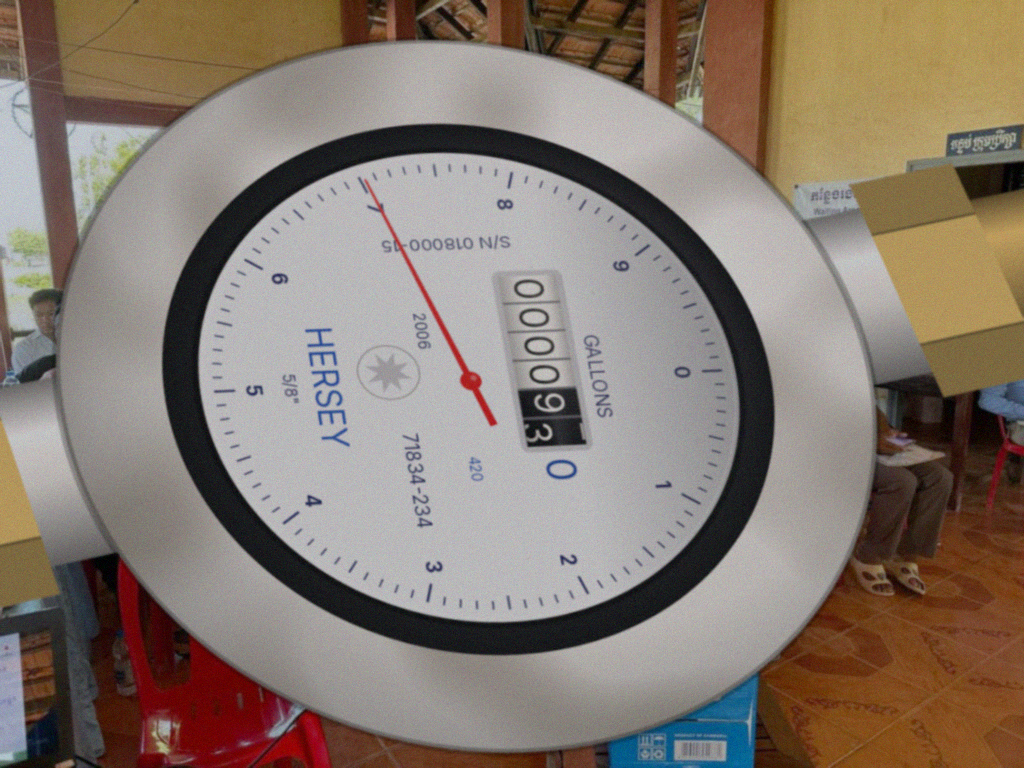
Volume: 927.0 gal
